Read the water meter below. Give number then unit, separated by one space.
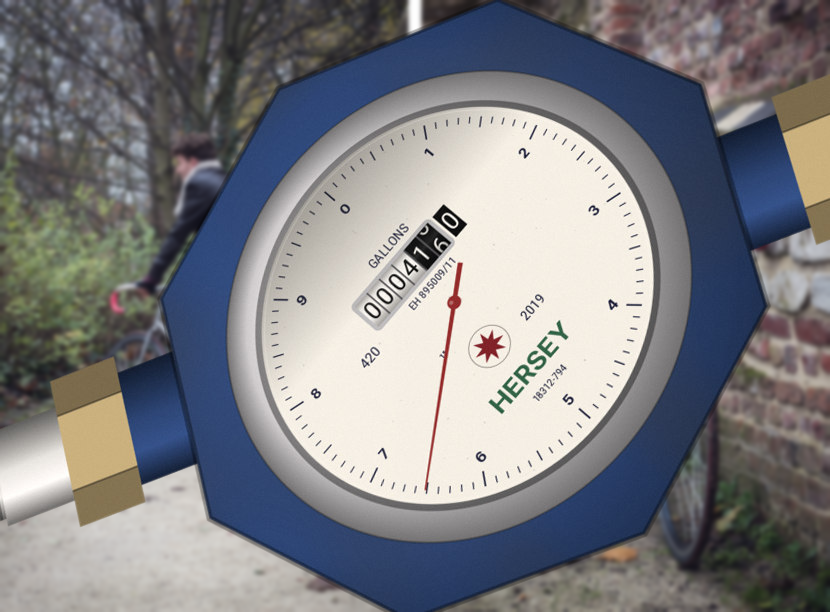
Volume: 4156.5 gal
